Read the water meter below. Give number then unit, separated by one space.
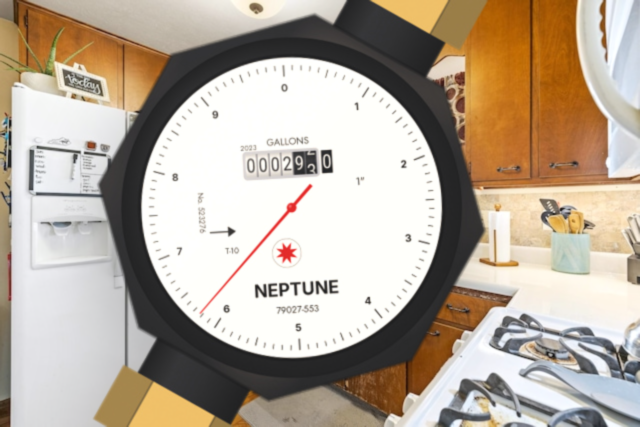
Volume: 2926.2 gal
